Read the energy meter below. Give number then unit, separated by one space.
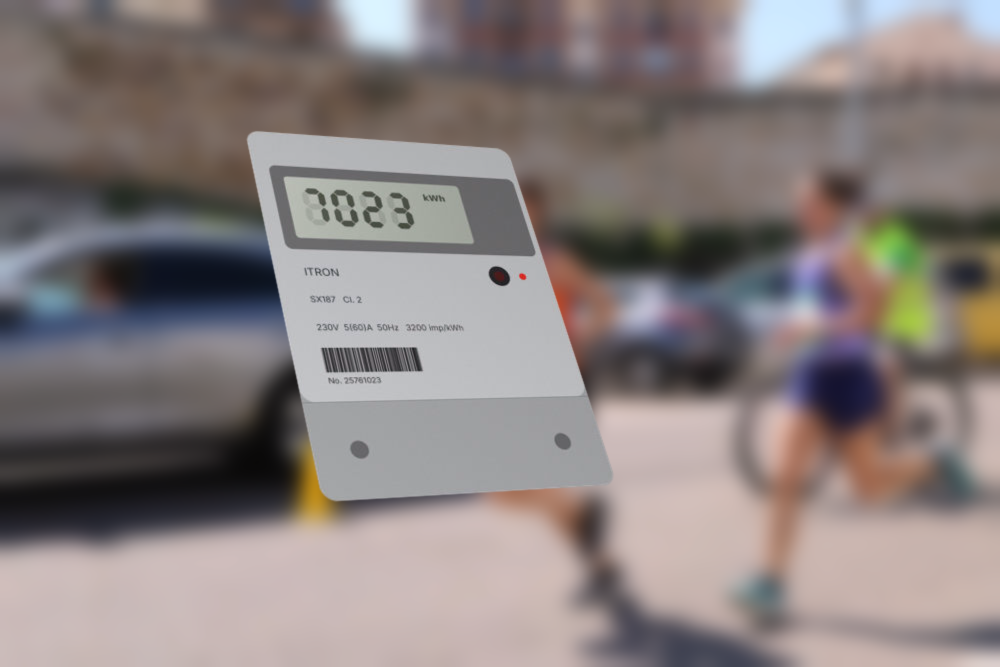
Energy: 7023 kWh
